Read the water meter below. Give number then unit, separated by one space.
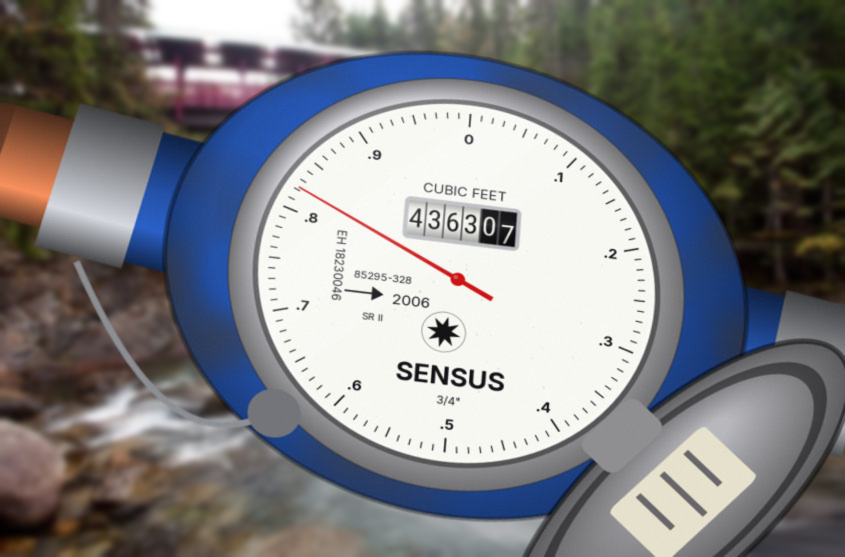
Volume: 436306.82 ft³
